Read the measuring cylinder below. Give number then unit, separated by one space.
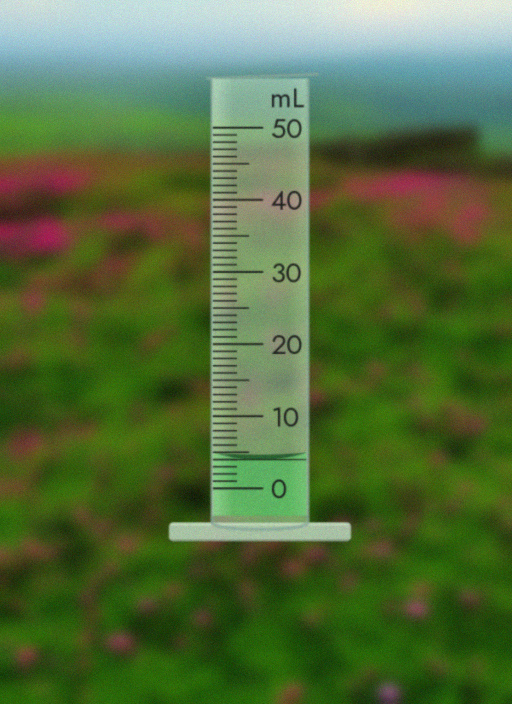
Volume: 4 mL
